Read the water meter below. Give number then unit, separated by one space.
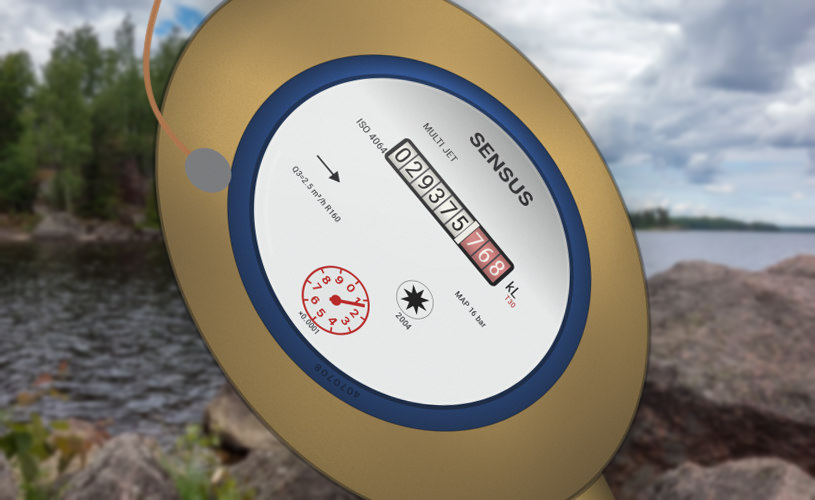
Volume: 29375.7681 kL
